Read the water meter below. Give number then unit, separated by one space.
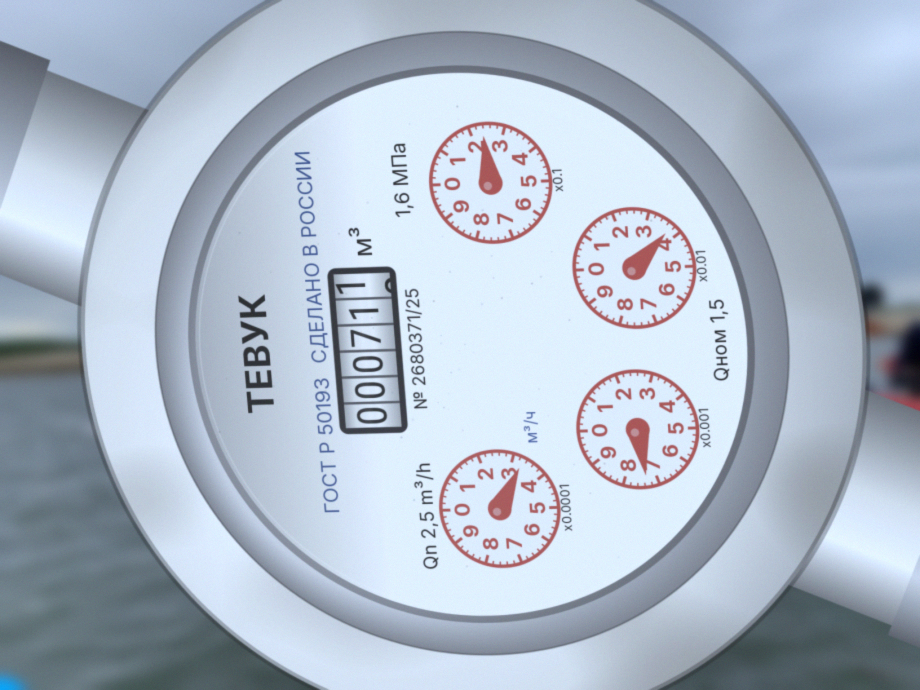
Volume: 711.2373 m³
